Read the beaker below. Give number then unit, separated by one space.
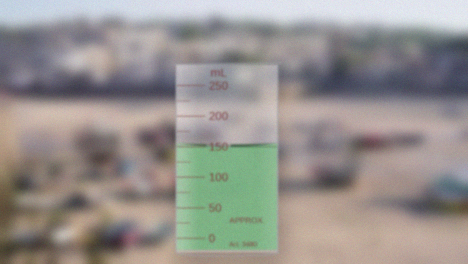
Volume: 150 mL
